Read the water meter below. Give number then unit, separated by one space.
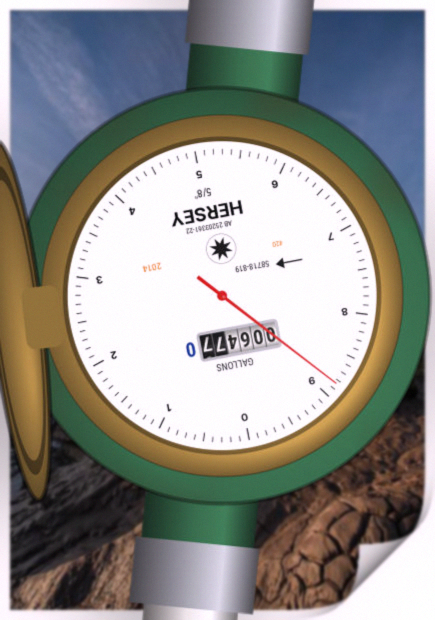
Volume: 64768.8 gal
